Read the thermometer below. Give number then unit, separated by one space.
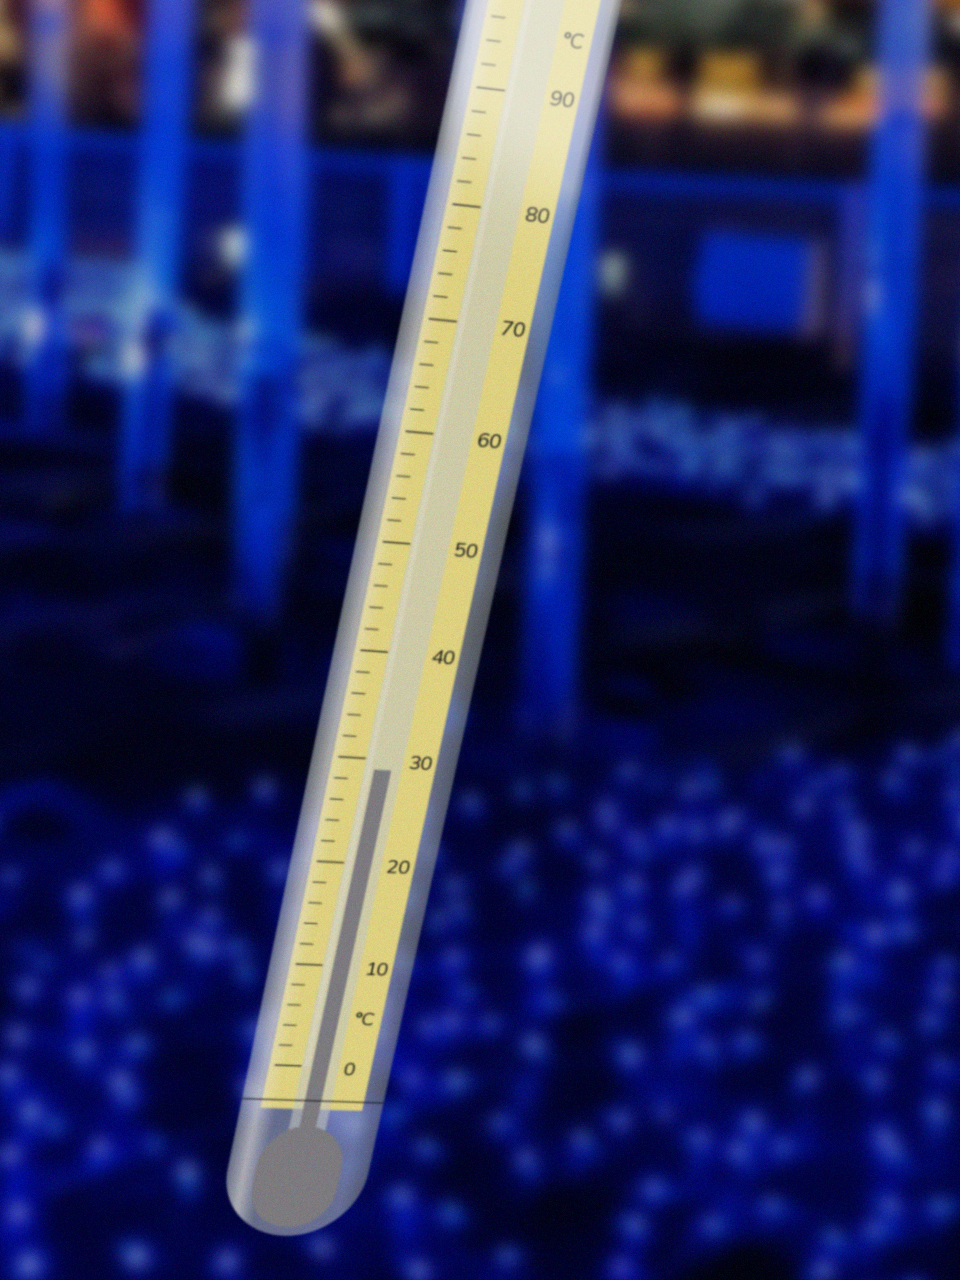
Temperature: 29 °C
